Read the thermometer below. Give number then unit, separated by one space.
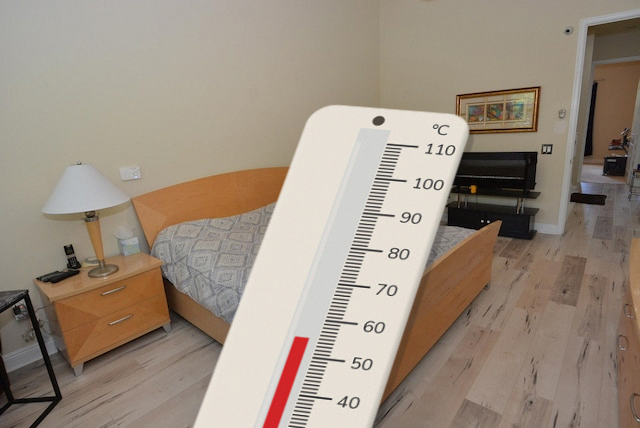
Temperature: 55 °C
